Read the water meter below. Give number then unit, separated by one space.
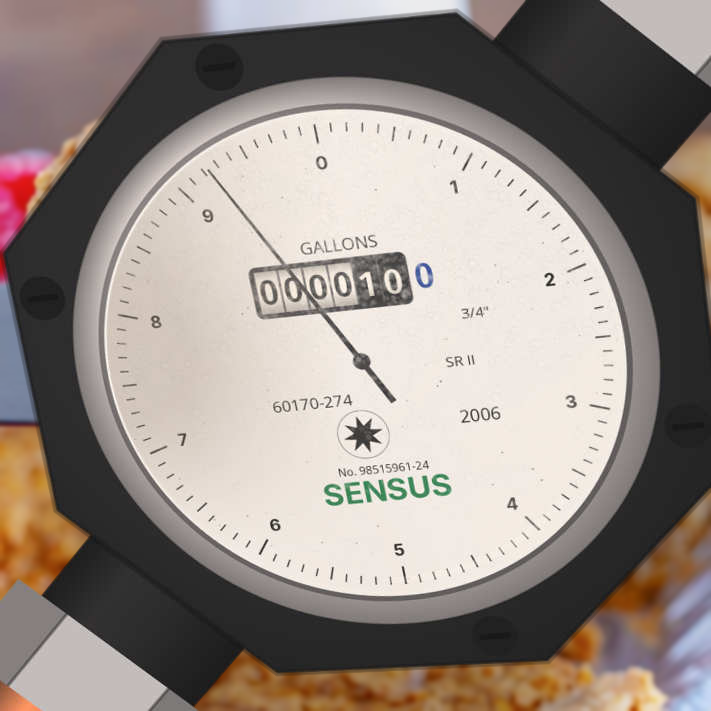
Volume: 99.2 gal
